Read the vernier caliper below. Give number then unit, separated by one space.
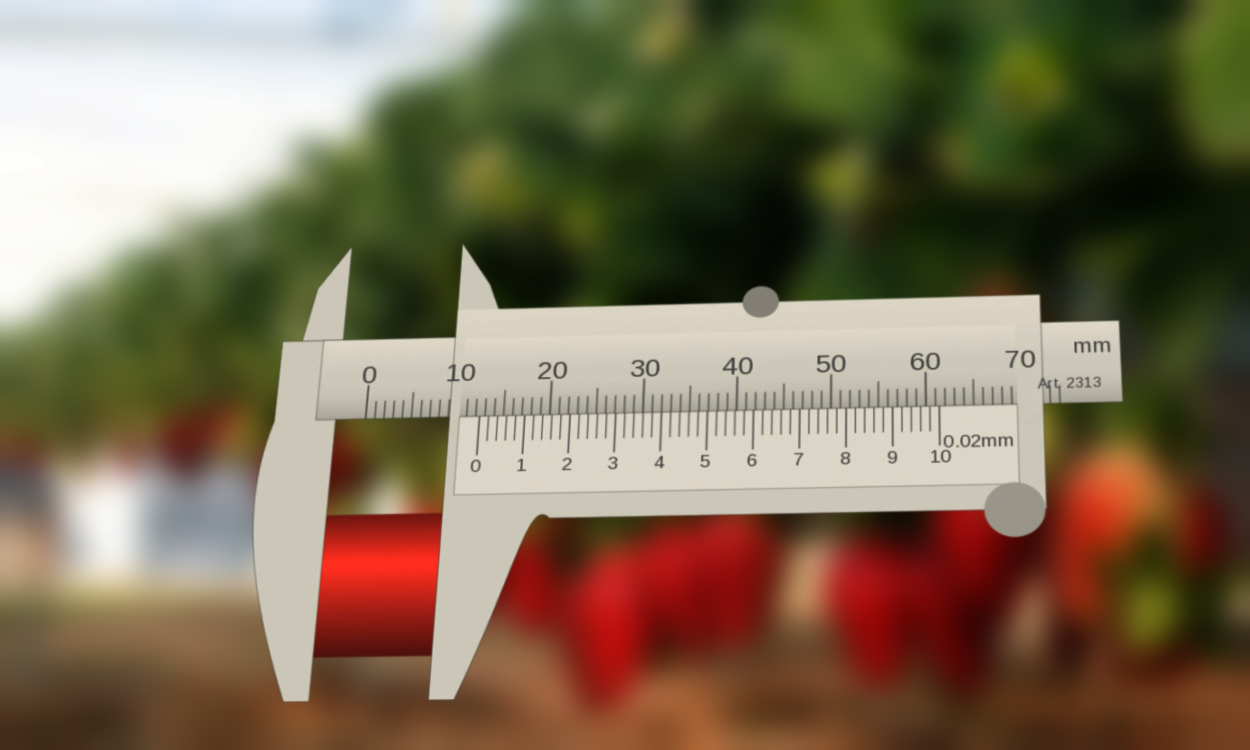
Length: 12.4 mm
